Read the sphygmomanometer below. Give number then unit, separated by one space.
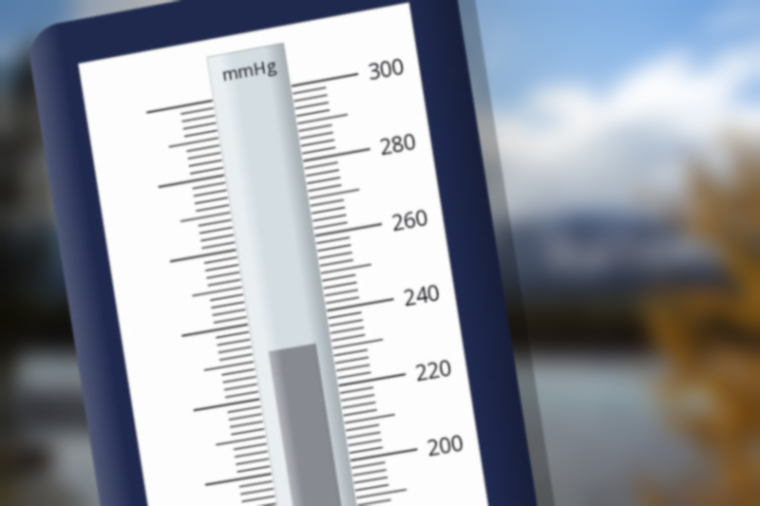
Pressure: 232 mmHg
